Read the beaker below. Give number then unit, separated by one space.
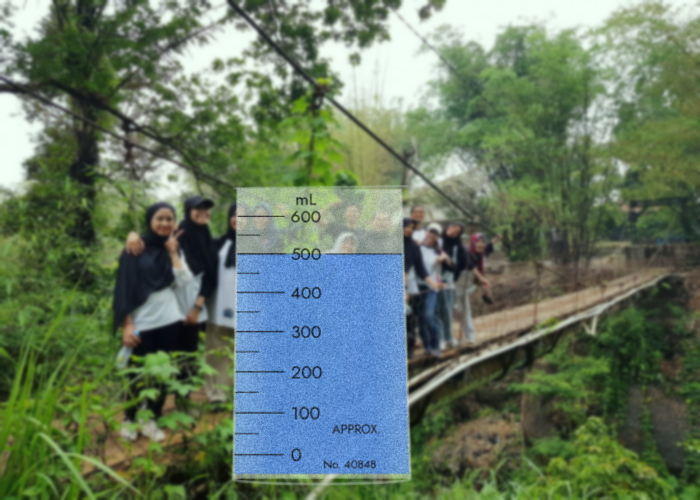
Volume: 500 mL
